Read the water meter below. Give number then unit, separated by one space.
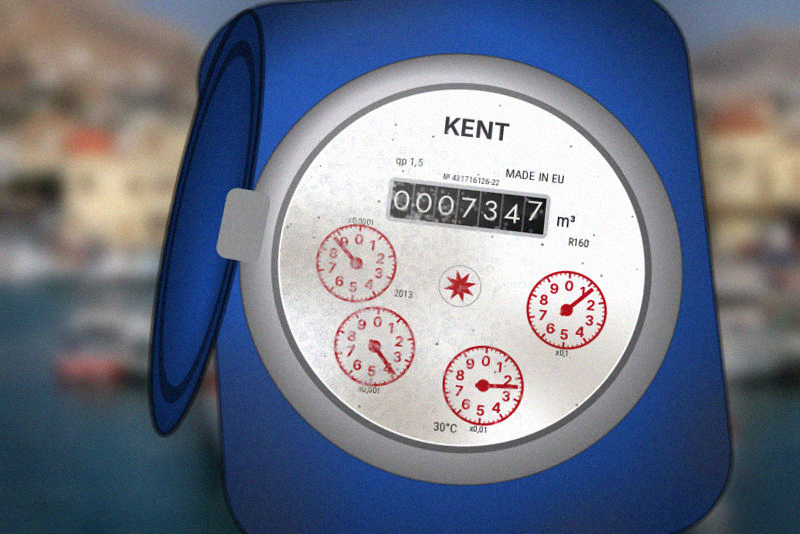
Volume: 7347.1238 m³
